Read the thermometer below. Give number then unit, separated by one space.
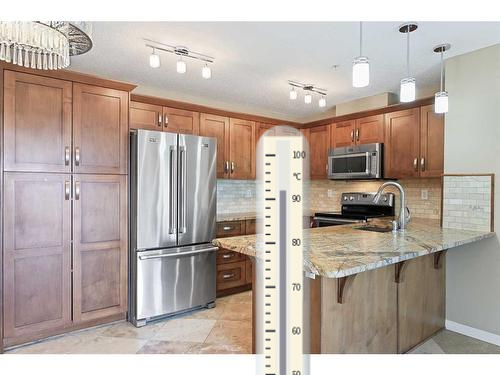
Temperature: 92 °C
